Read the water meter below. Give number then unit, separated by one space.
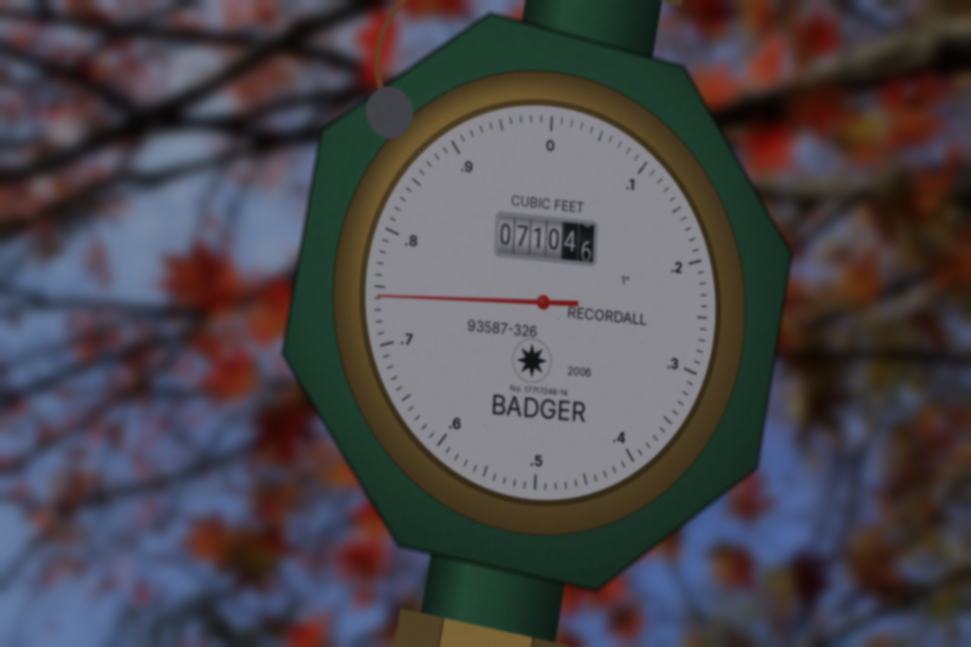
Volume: 71045.74 ft³
